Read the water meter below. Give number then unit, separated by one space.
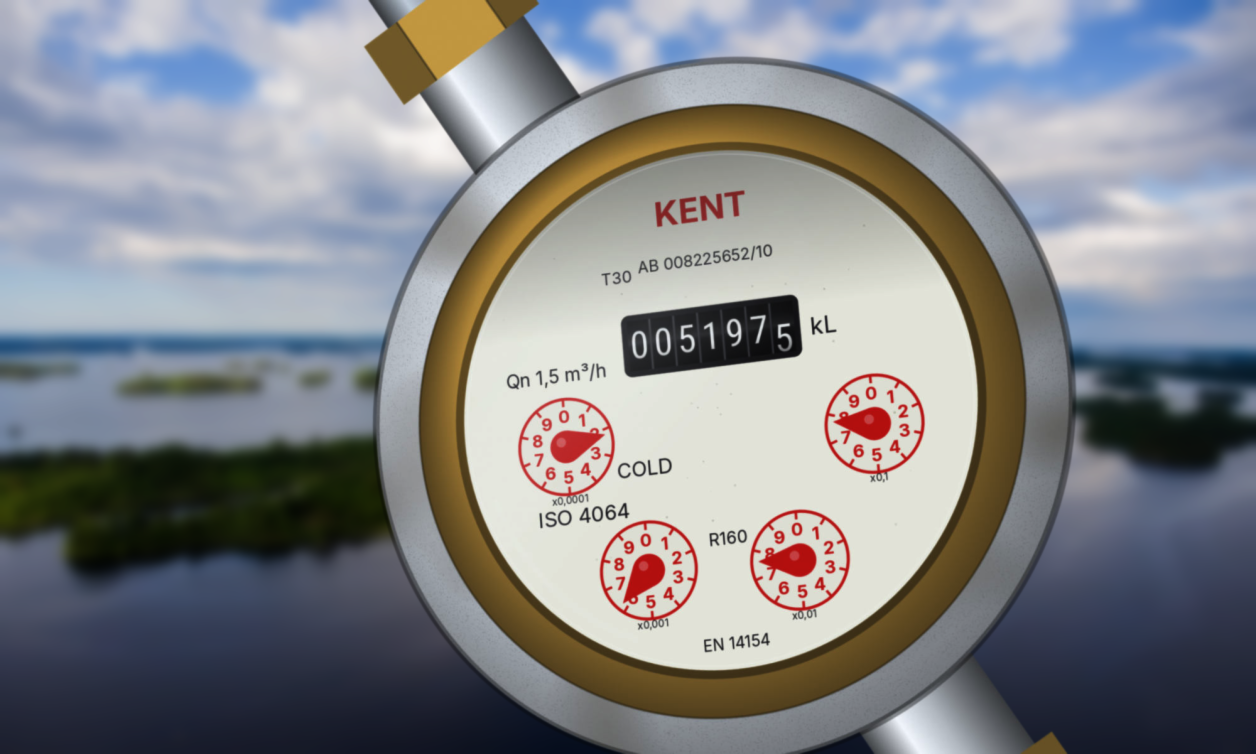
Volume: 51974.7762 kL
